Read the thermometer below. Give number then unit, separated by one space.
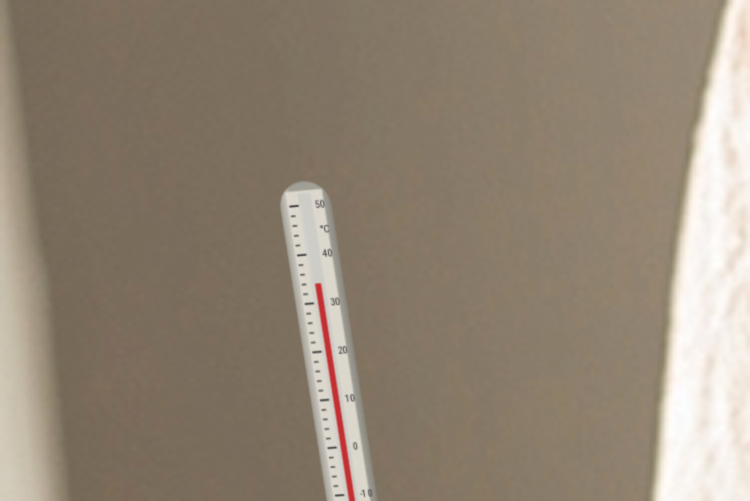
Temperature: 34 °C
